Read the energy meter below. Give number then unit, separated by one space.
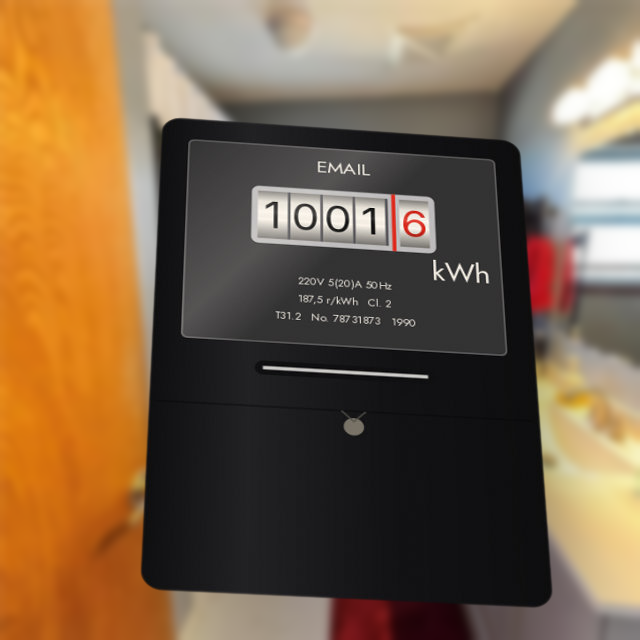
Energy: 1001.6 kWh
